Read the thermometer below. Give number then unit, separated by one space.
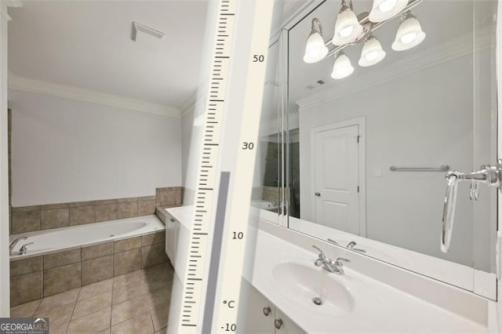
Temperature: 24 °C
